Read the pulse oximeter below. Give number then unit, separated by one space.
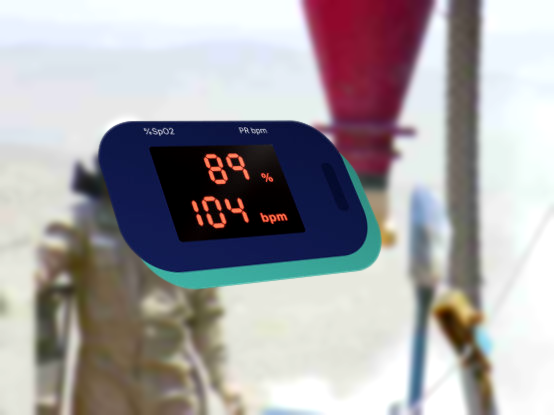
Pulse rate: 104 bpm
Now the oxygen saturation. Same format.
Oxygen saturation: 89 %
